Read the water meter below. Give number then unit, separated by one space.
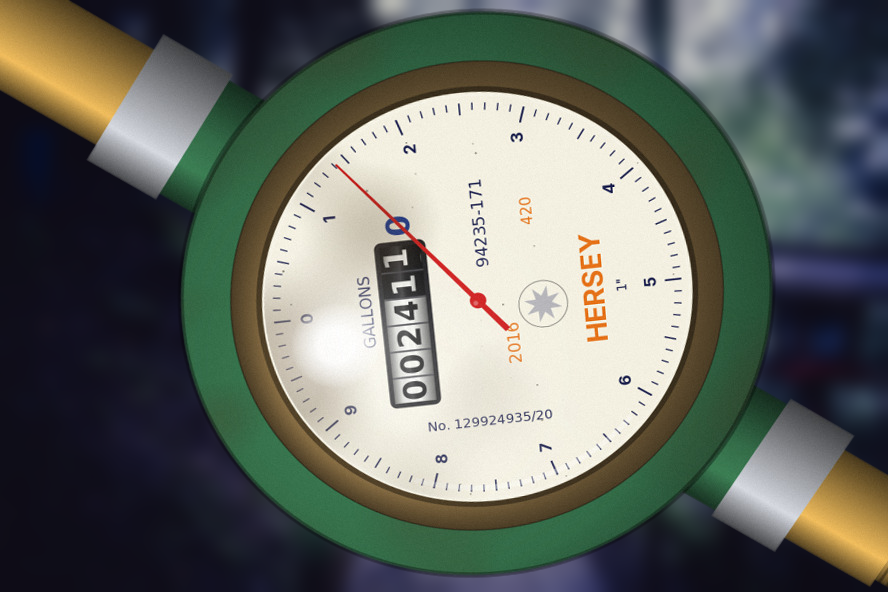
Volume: 24111.4 gal
